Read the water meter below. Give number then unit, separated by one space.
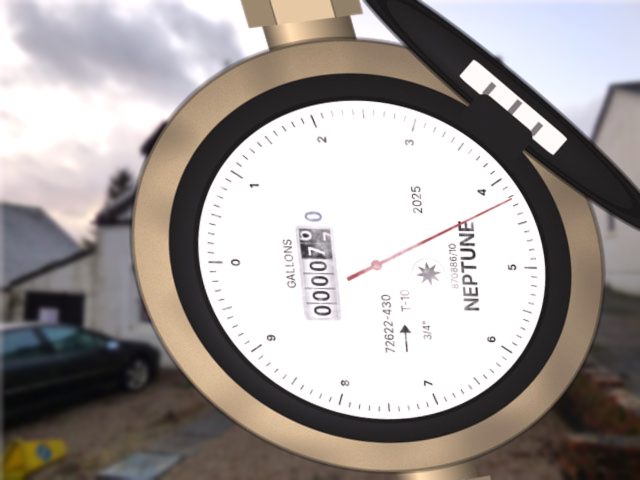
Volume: 764.2 gal
